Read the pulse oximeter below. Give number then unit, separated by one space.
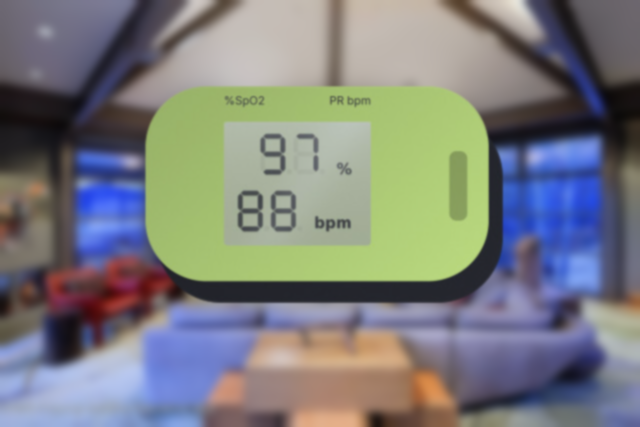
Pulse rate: 88 bpm
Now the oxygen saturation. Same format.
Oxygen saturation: 97 %
